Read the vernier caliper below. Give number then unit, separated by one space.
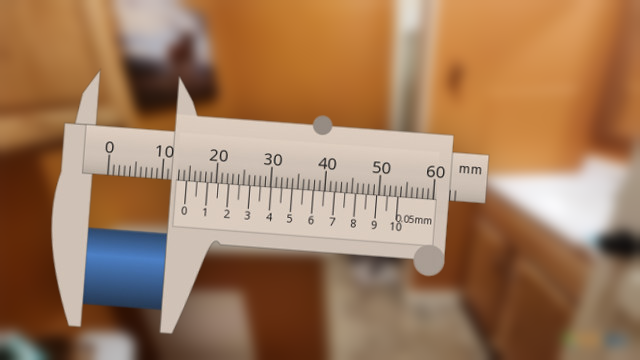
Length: 14.5 mm
